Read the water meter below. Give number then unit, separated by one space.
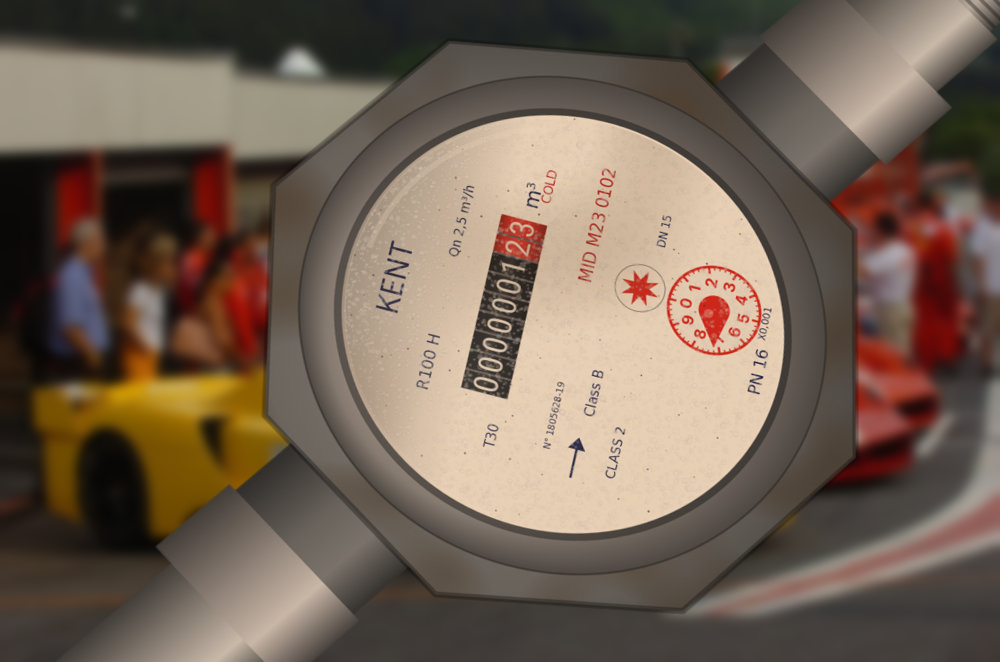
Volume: 1.237 m³
